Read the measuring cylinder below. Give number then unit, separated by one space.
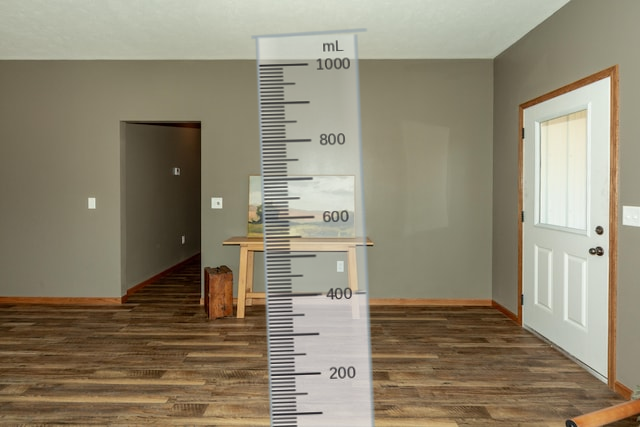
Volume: 400 mL
